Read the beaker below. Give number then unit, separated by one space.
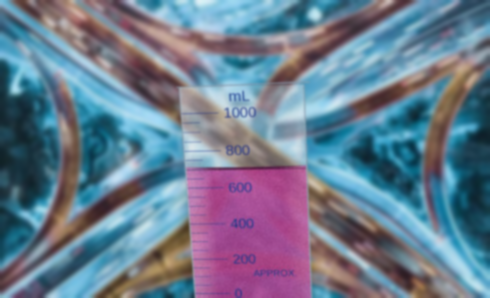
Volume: 700 mL
